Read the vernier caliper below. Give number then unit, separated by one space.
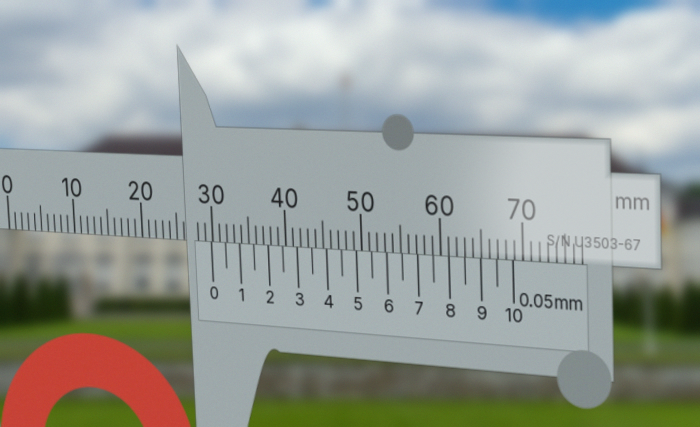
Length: 29.8 mm
